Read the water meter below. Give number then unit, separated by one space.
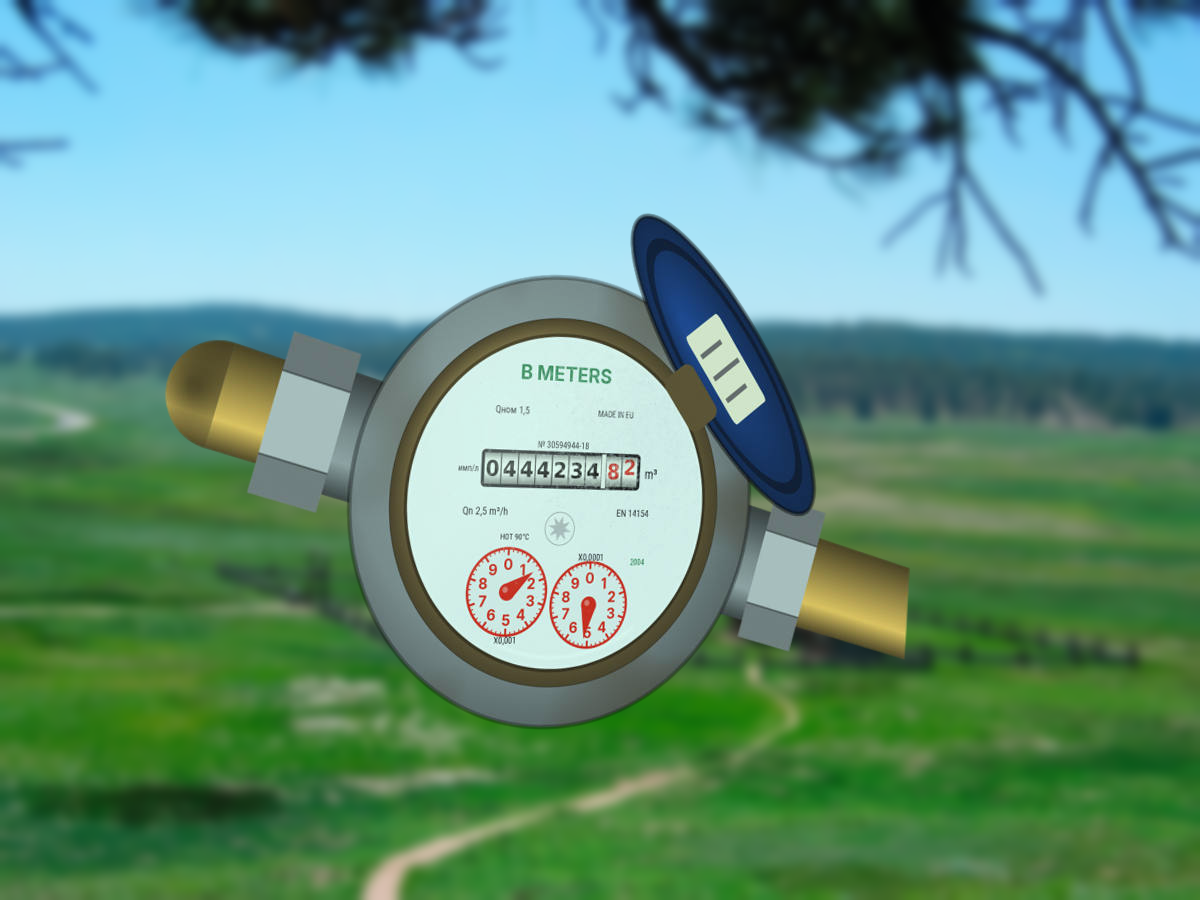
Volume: 444234.8215 m³
